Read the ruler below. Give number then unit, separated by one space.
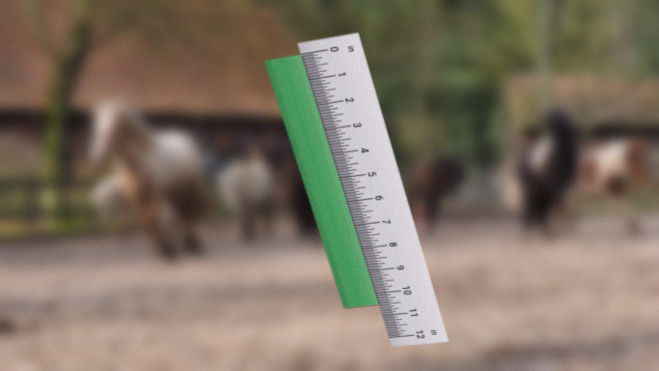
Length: 10.5 in
